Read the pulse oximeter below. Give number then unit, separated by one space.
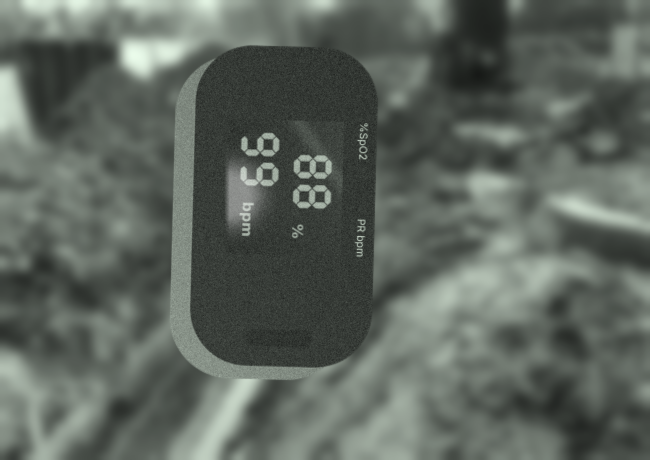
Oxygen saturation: 88 %
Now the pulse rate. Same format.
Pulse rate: 99 bpm
